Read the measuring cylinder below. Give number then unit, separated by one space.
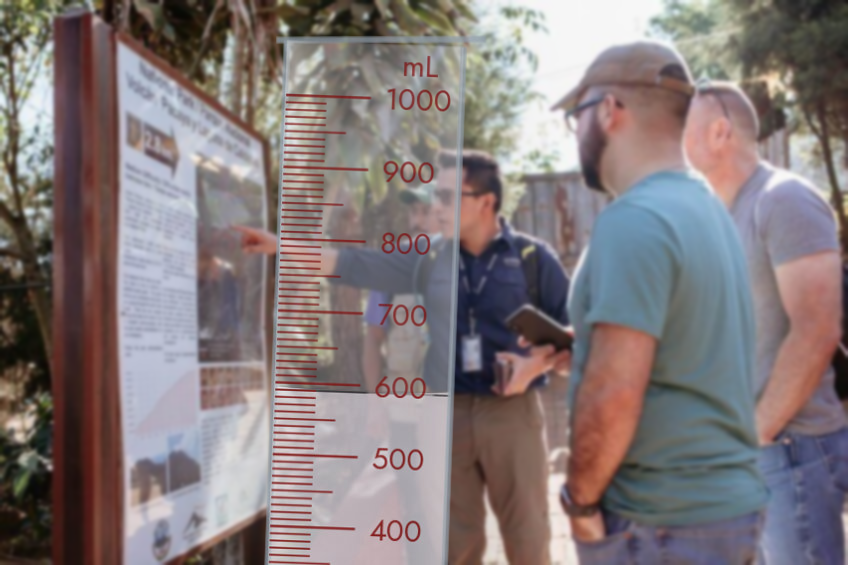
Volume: 590 mL
